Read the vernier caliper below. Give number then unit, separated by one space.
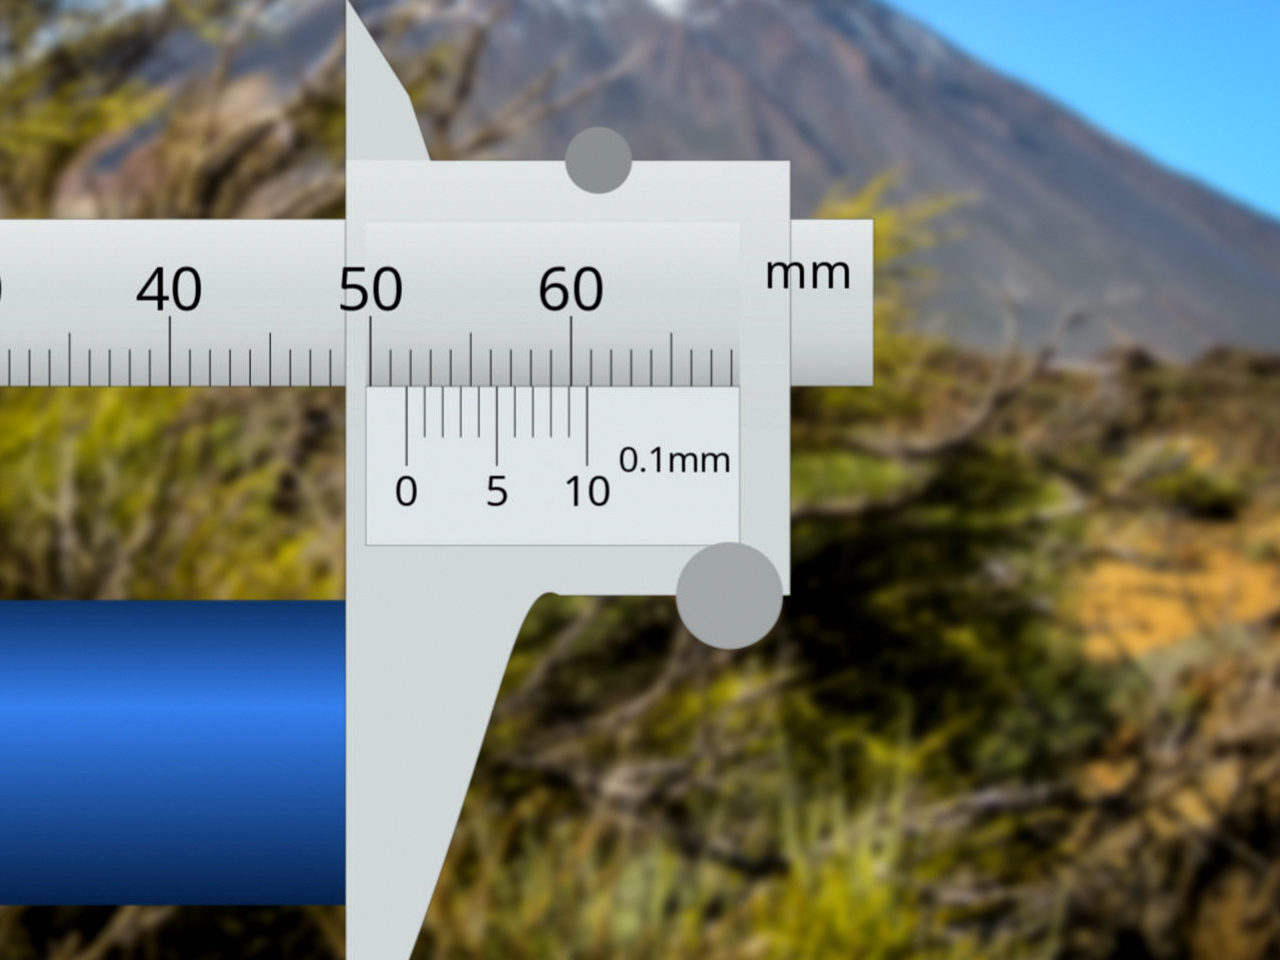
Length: 51.8 mm
